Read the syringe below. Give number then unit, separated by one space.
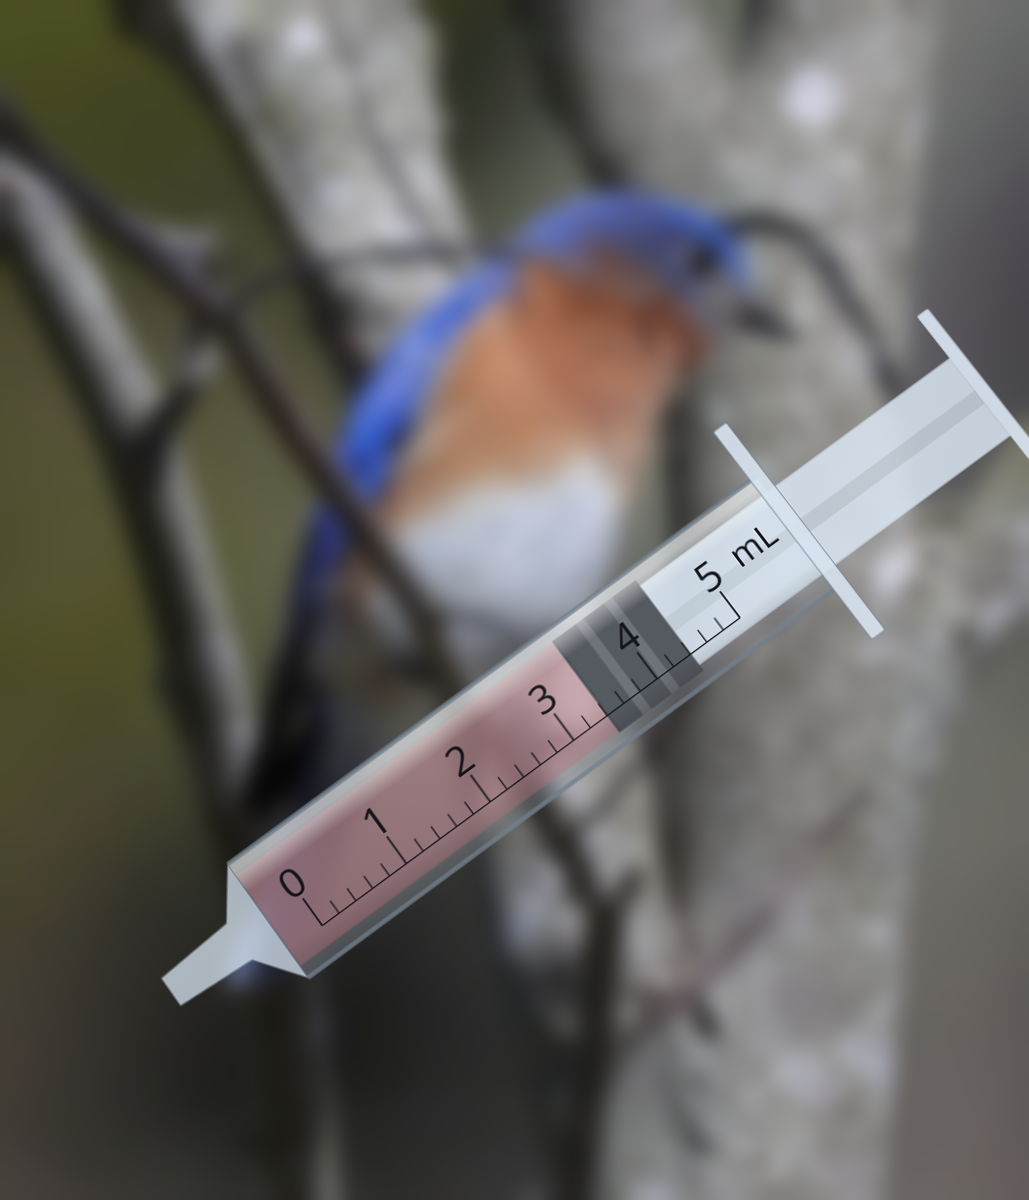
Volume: 3.4 mL
